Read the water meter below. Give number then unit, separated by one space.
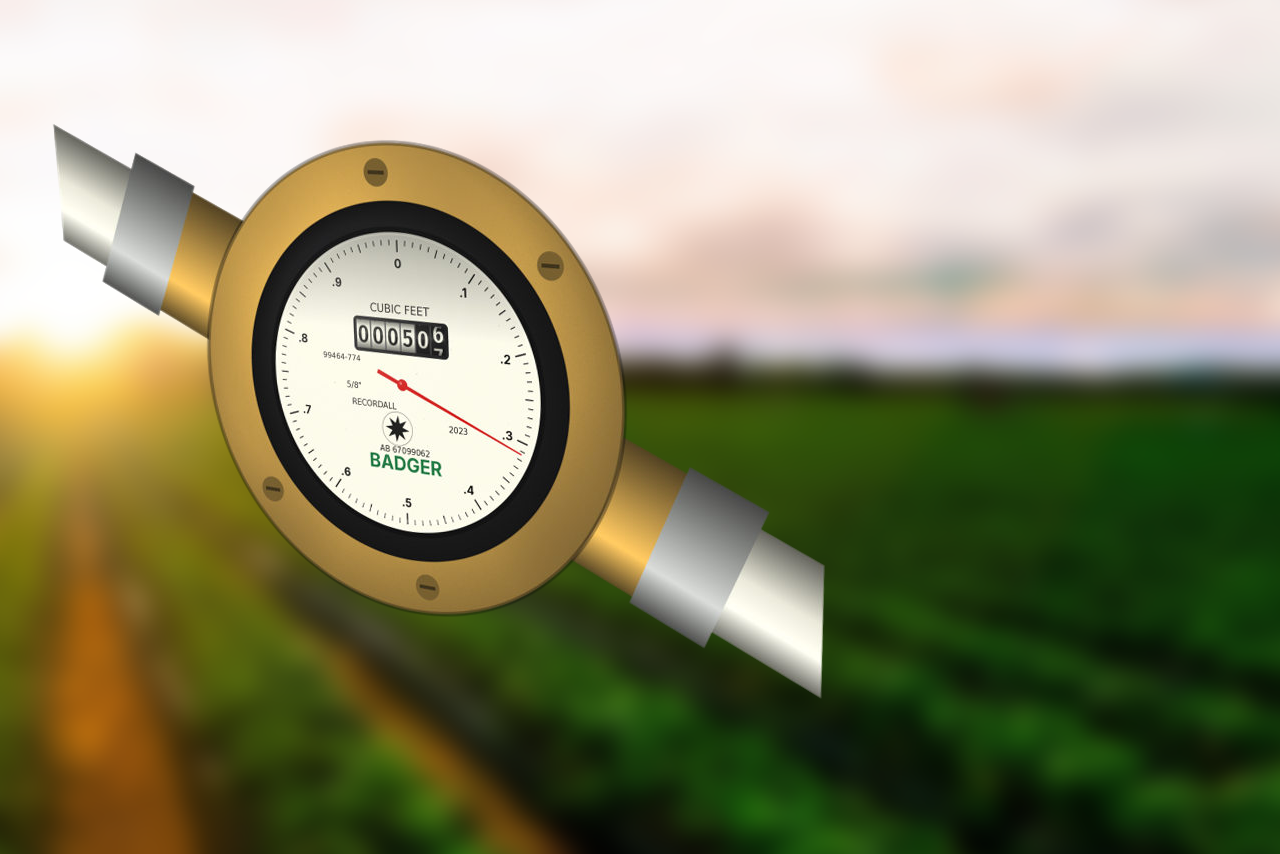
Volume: 506.31 ft³
